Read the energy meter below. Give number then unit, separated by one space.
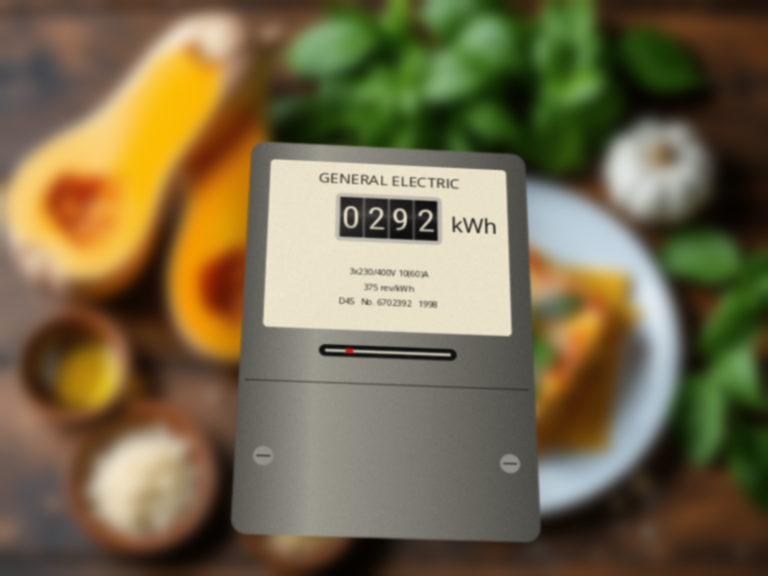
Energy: 292 kWh
